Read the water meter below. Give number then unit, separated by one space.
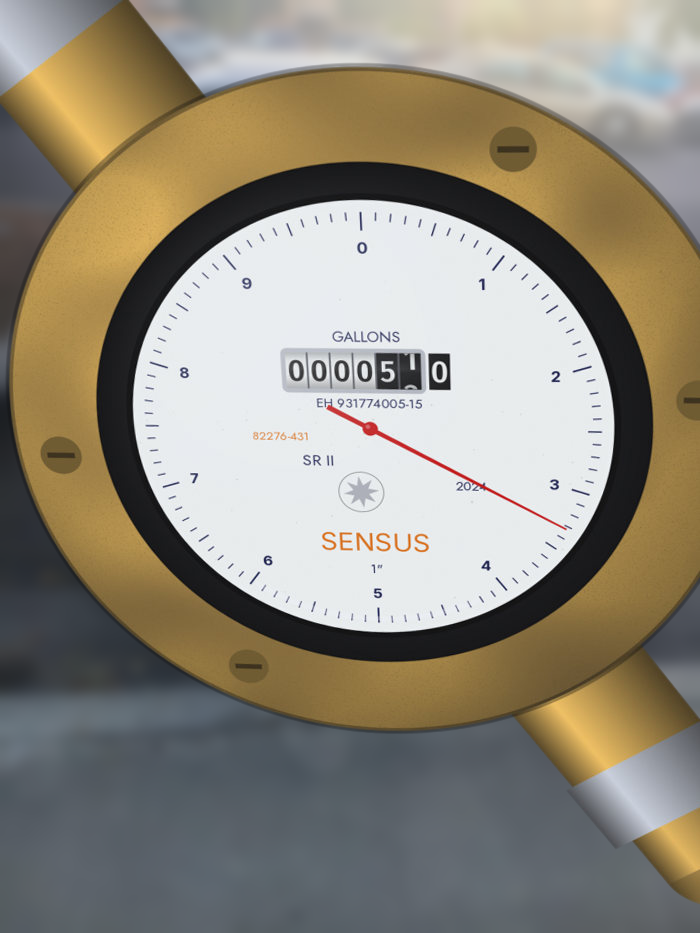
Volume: 513.3 gal
